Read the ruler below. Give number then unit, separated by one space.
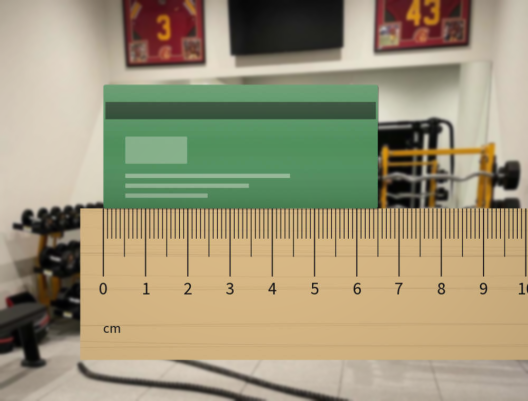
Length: 6.5 cm
